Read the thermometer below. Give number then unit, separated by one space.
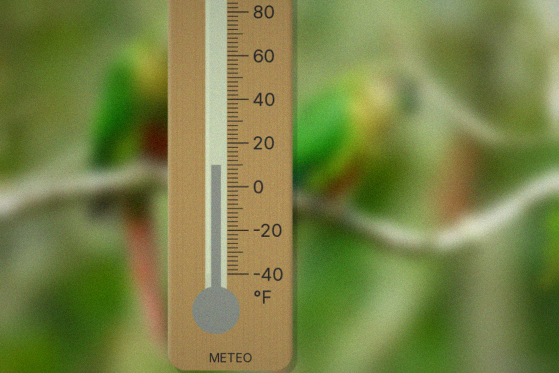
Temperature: 10 °F
